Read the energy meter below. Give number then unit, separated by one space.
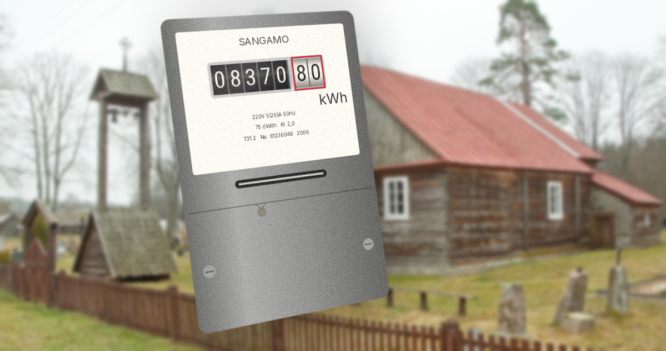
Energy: 8370.80 kWh
